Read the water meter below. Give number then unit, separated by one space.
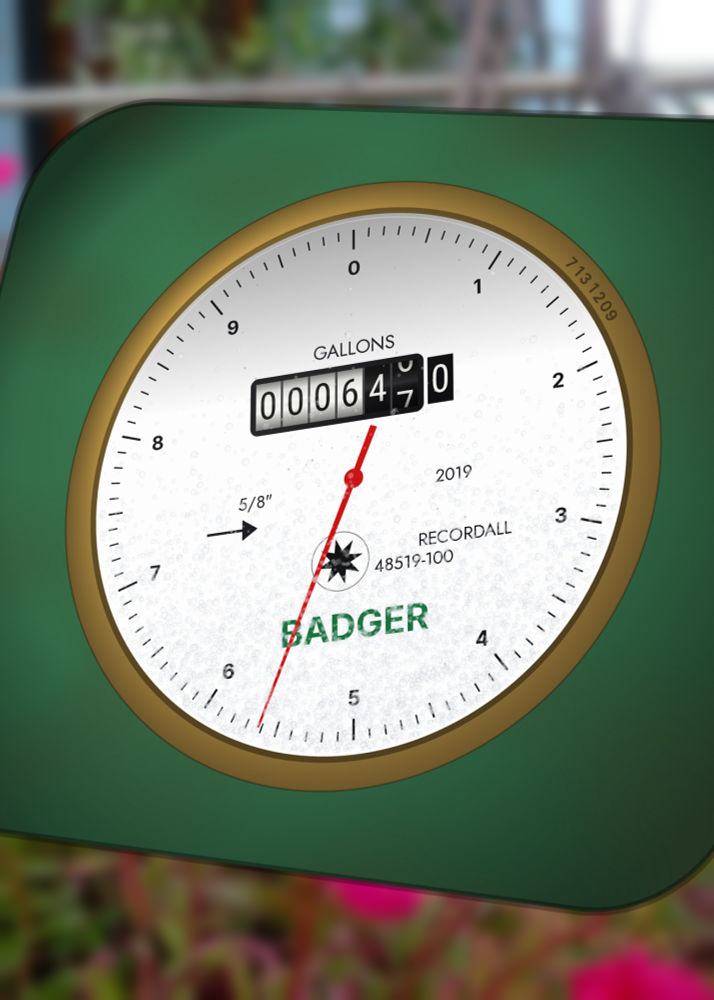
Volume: 6465.6 gal
